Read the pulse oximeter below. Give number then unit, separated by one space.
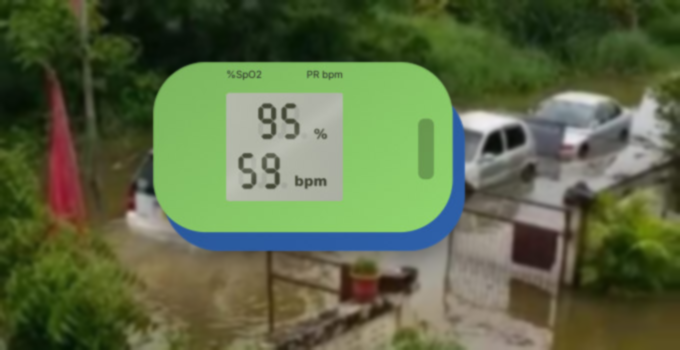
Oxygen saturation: 95 %
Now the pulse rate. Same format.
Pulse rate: 59 bpm
